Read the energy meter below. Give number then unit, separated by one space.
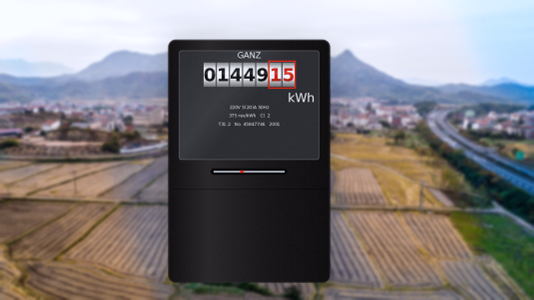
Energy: 1449.15 kWh
